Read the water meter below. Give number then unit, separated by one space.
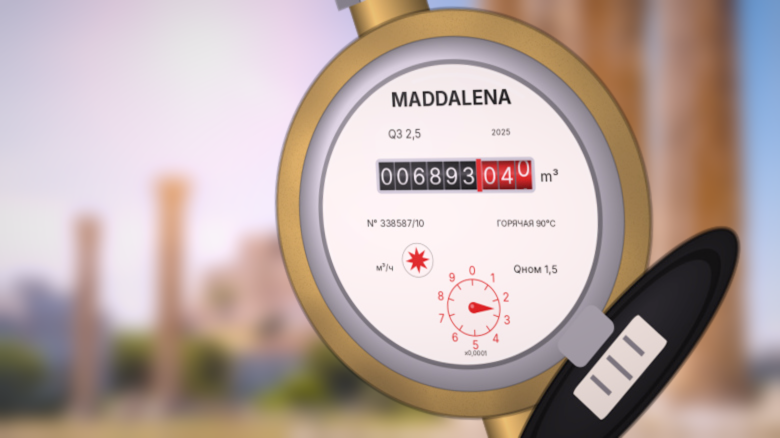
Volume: 6893.0402 m³
